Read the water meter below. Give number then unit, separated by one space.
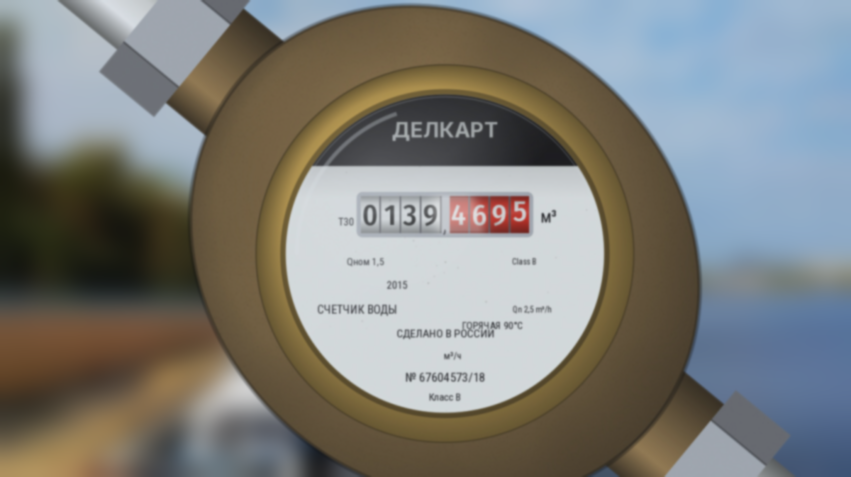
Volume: 139.4695 m³
